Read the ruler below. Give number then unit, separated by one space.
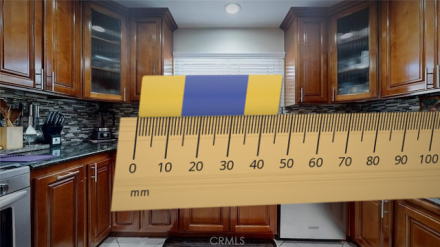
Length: 45 mm
